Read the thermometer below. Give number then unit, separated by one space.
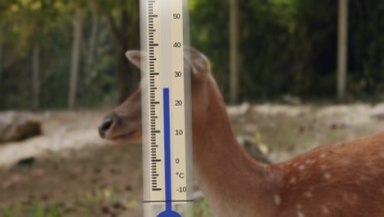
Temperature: 25 °C
